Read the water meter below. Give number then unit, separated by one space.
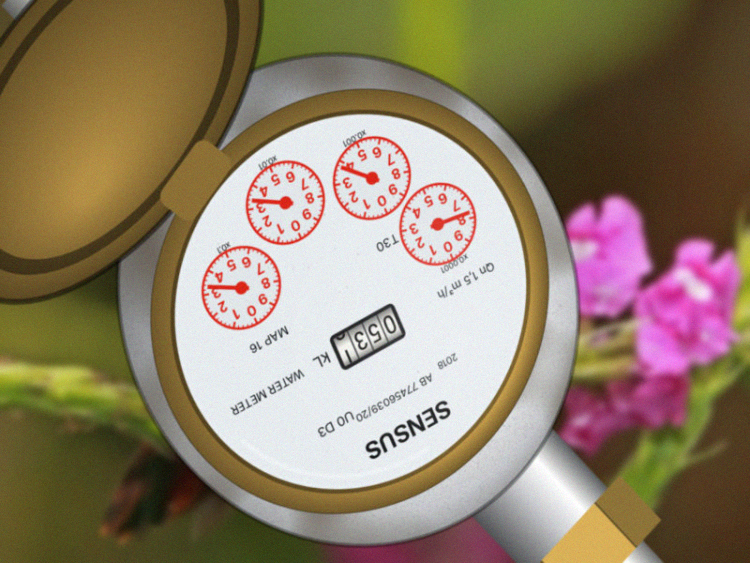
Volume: 531.3337 kL
